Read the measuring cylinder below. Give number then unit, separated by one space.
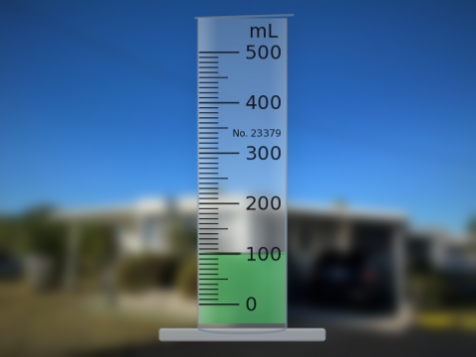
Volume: 100 mL
